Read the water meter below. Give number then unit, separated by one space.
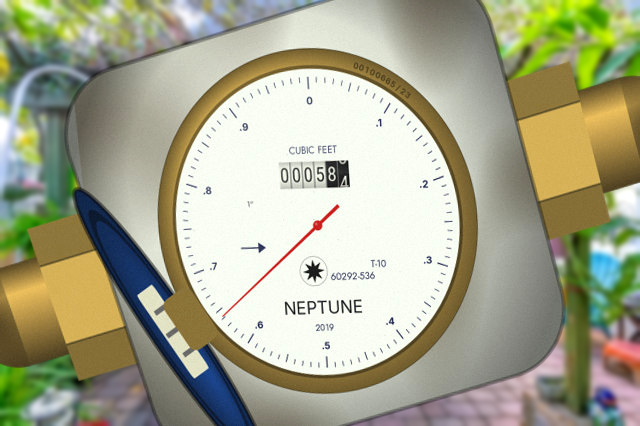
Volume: 583.64 ft³
